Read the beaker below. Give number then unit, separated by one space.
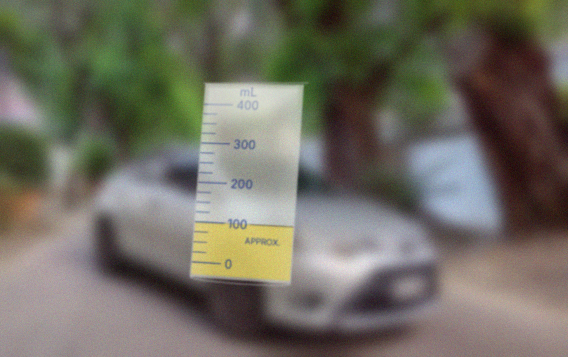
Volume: 100 mL
